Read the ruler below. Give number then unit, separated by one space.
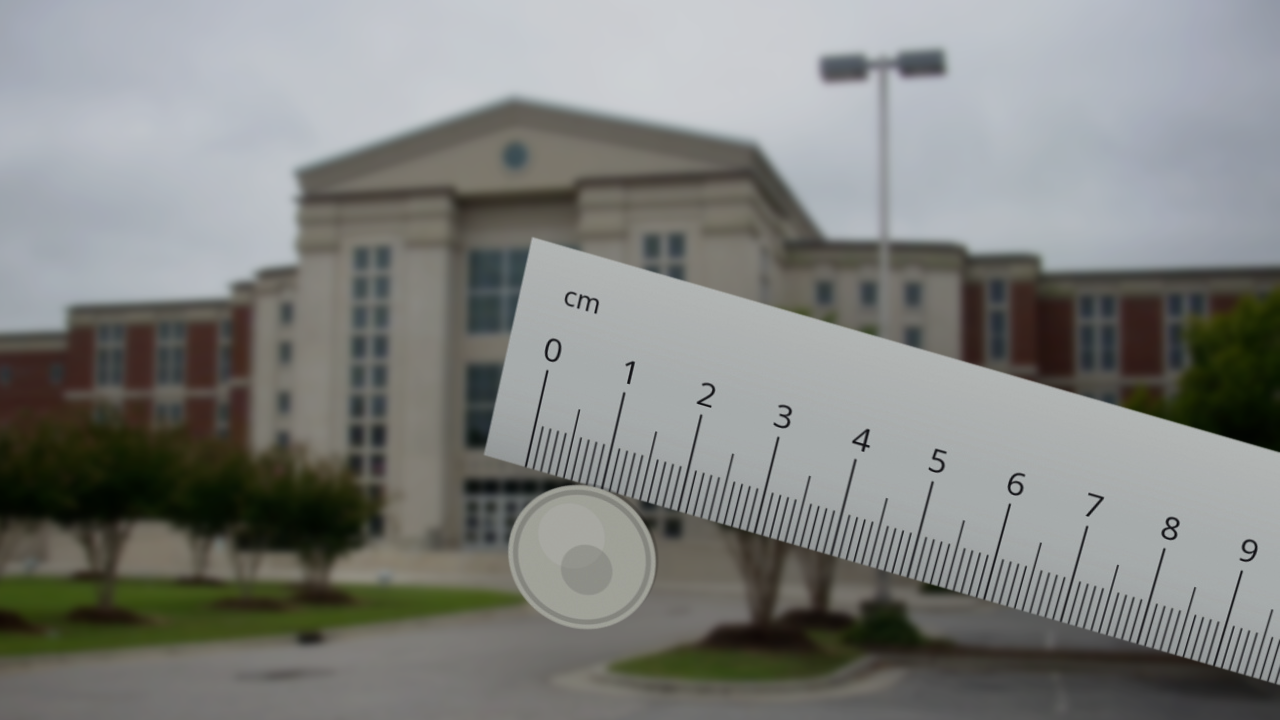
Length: 1.9 cm
